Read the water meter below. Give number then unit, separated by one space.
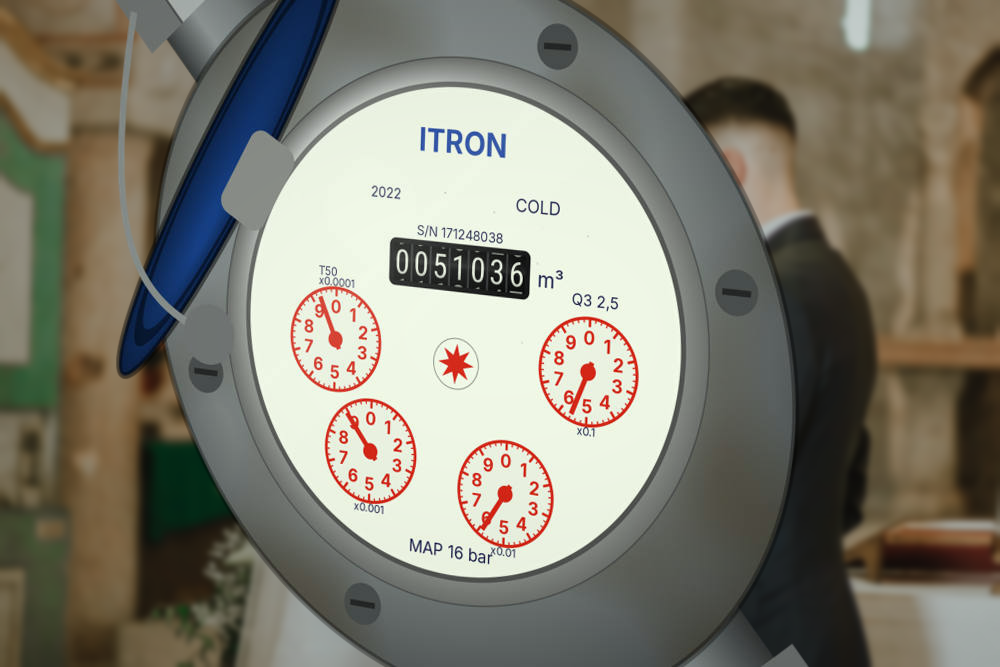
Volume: 51036.5589 m³
